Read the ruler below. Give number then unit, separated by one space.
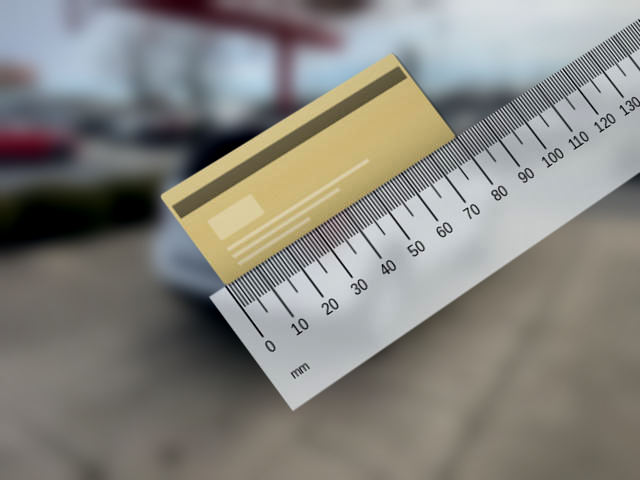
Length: 80 mm
